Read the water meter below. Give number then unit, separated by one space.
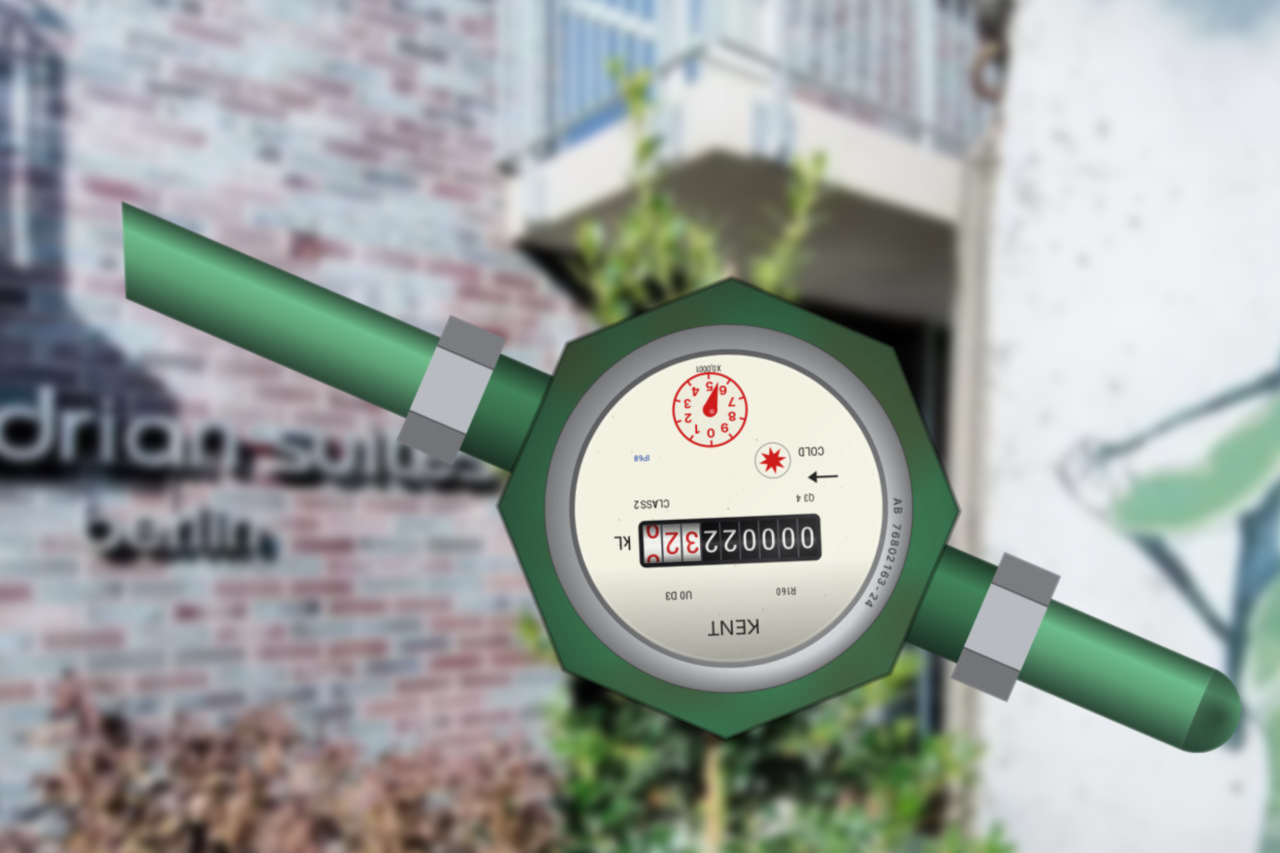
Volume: 22.3285 kL
